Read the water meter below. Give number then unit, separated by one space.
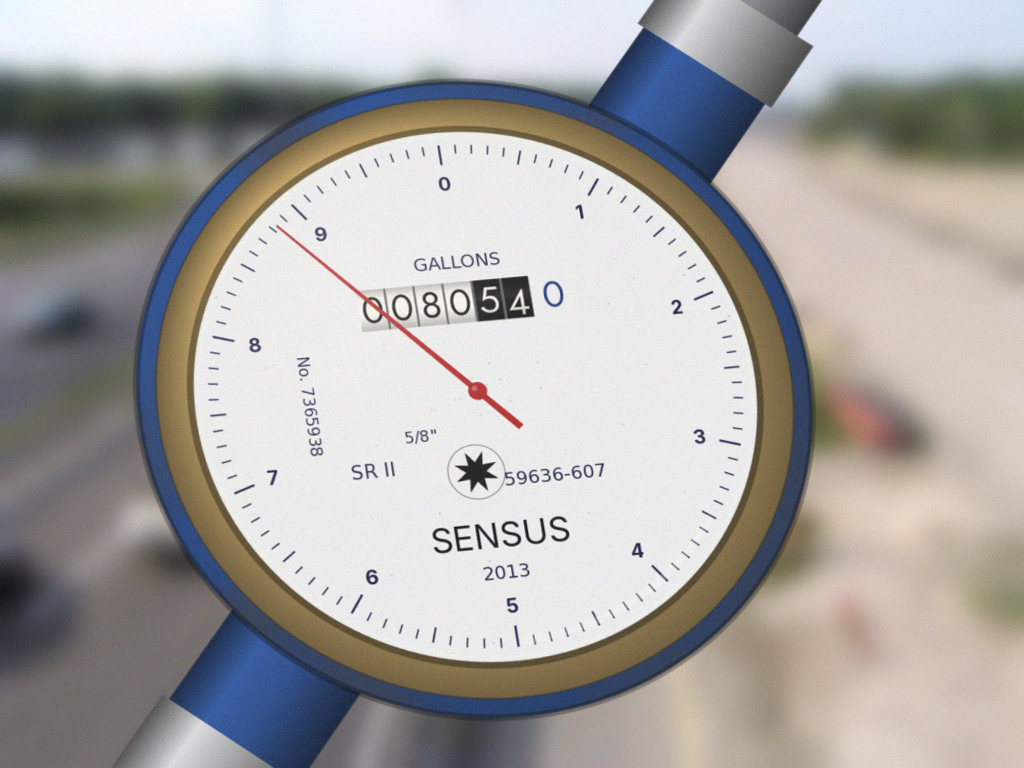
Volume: 80538.8 gal
